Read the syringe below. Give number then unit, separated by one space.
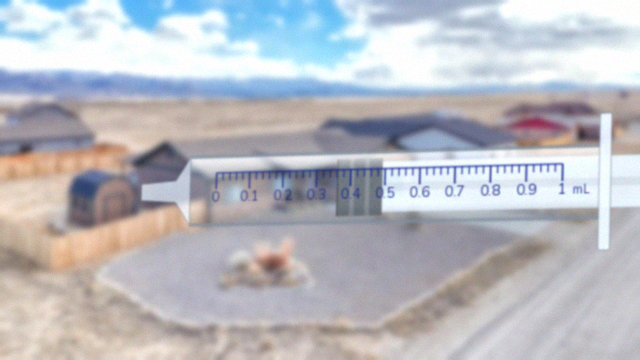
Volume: 0.36 mL
